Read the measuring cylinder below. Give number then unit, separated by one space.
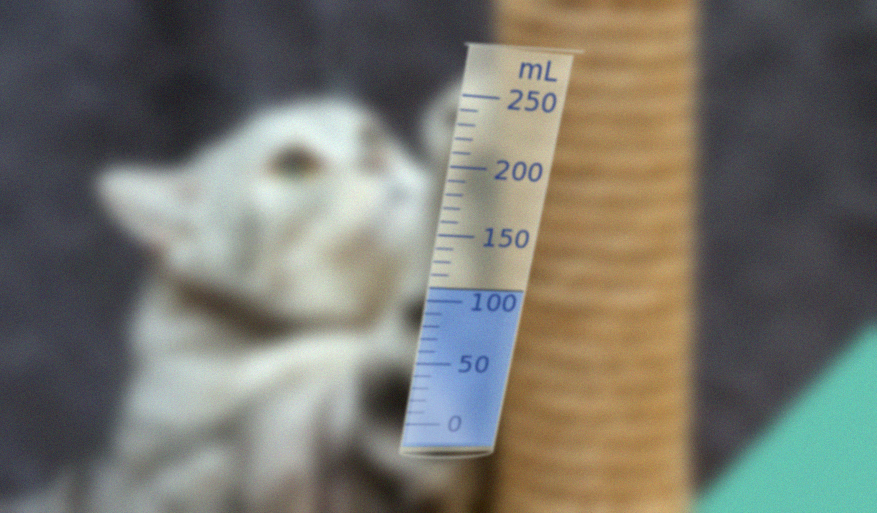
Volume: 110 mL
